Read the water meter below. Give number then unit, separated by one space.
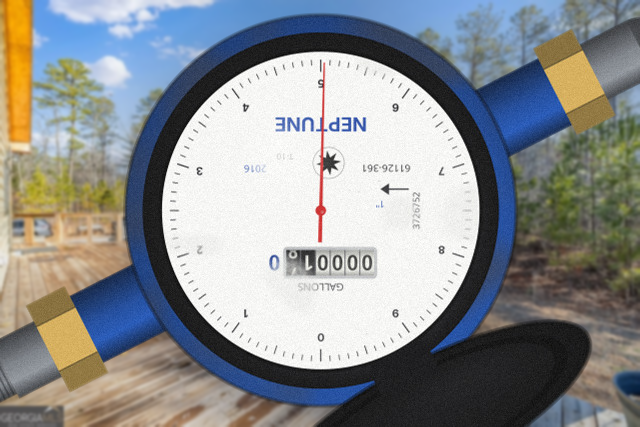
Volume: 175.0 gal
